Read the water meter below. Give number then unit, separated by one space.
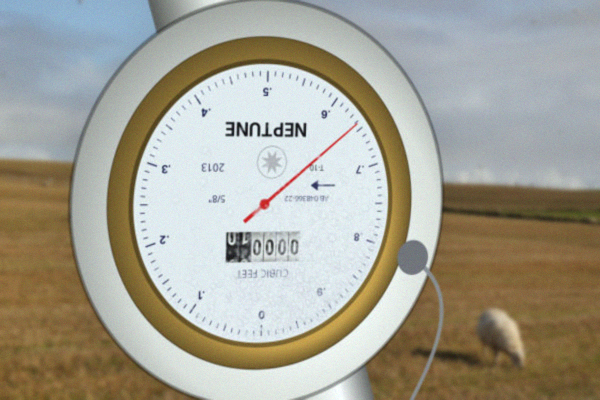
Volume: 9.64 ft³
